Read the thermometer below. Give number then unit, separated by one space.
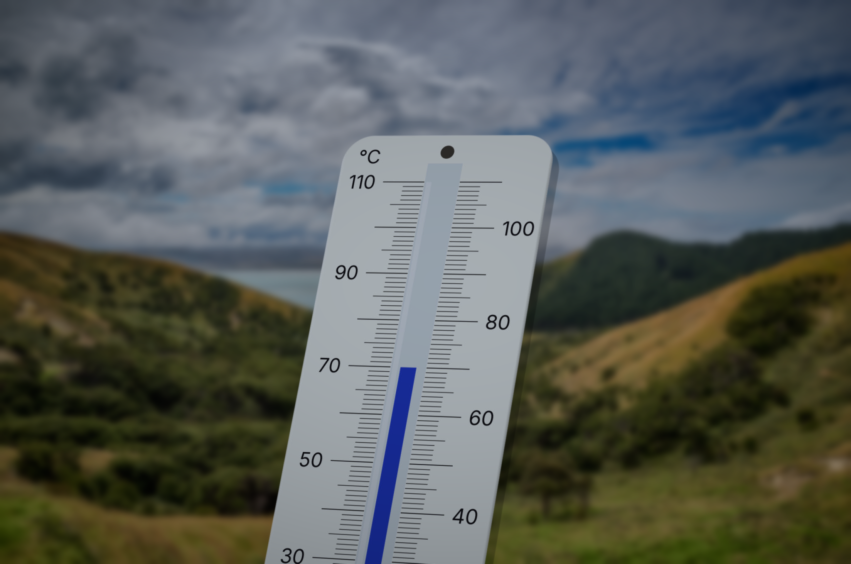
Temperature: 70 °C
